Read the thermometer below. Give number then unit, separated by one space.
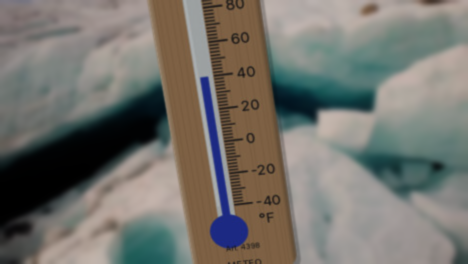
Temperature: 40 °F
